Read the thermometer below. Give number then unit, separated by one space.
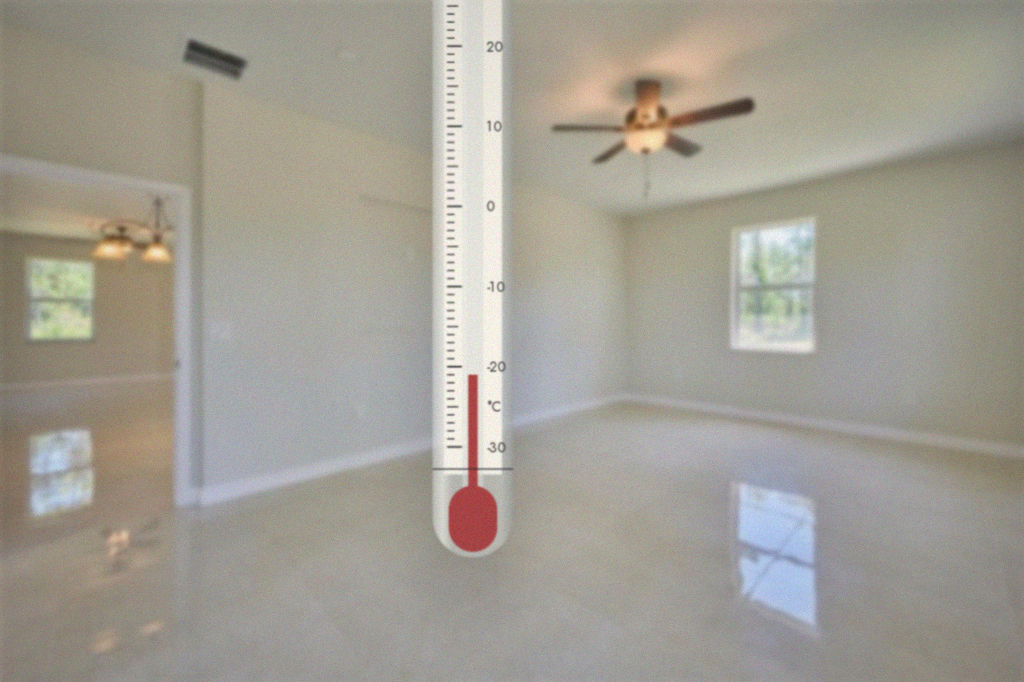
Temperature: -21 °C
